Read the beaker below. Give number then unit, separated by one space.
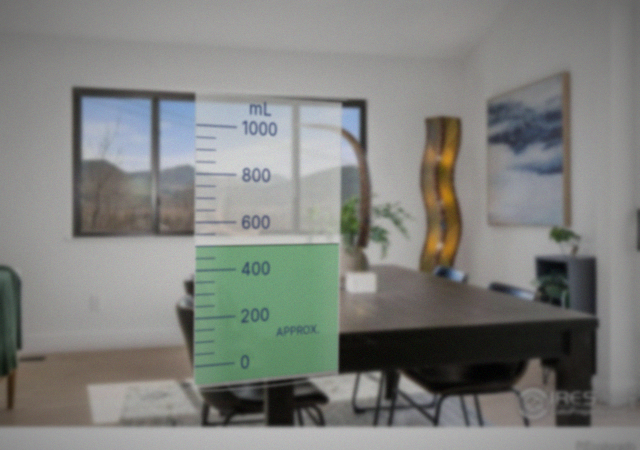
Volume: 500 mL
